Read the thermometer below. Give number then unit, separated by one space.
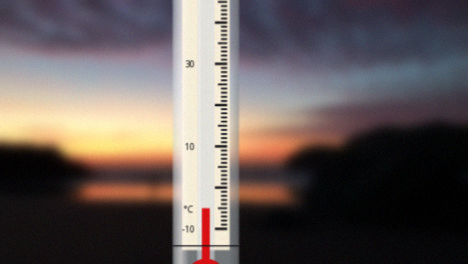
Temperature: -5 °C
